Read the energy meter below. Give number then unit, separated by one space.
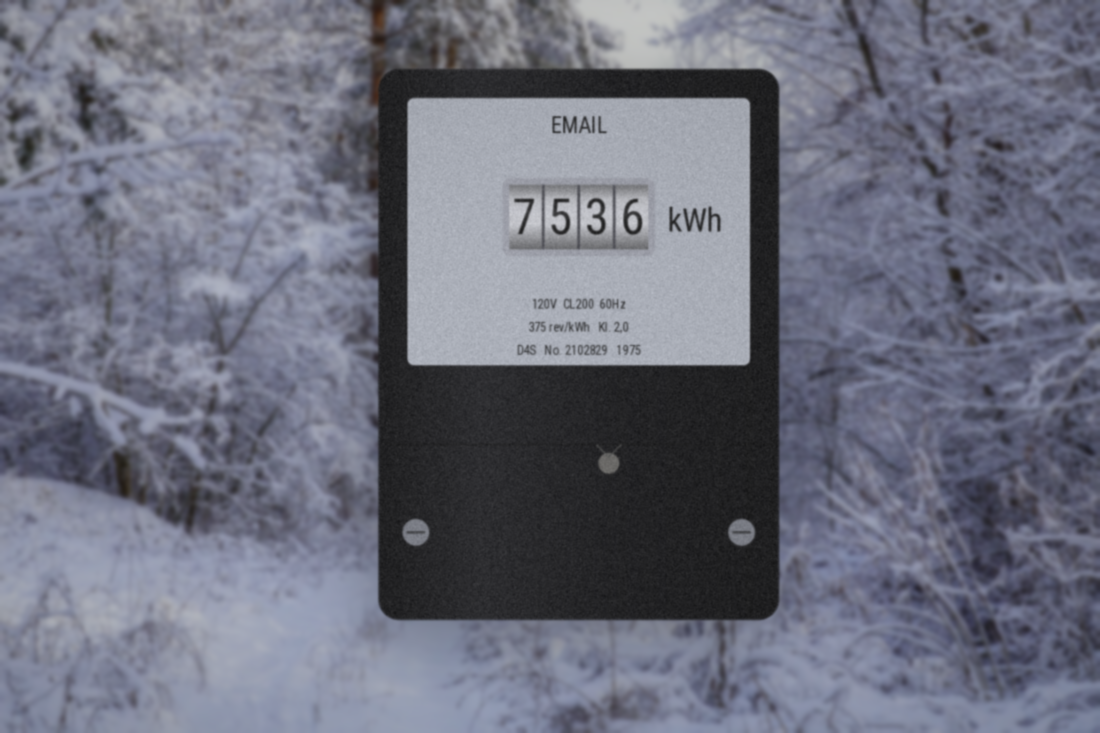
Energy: 7536 kWh
